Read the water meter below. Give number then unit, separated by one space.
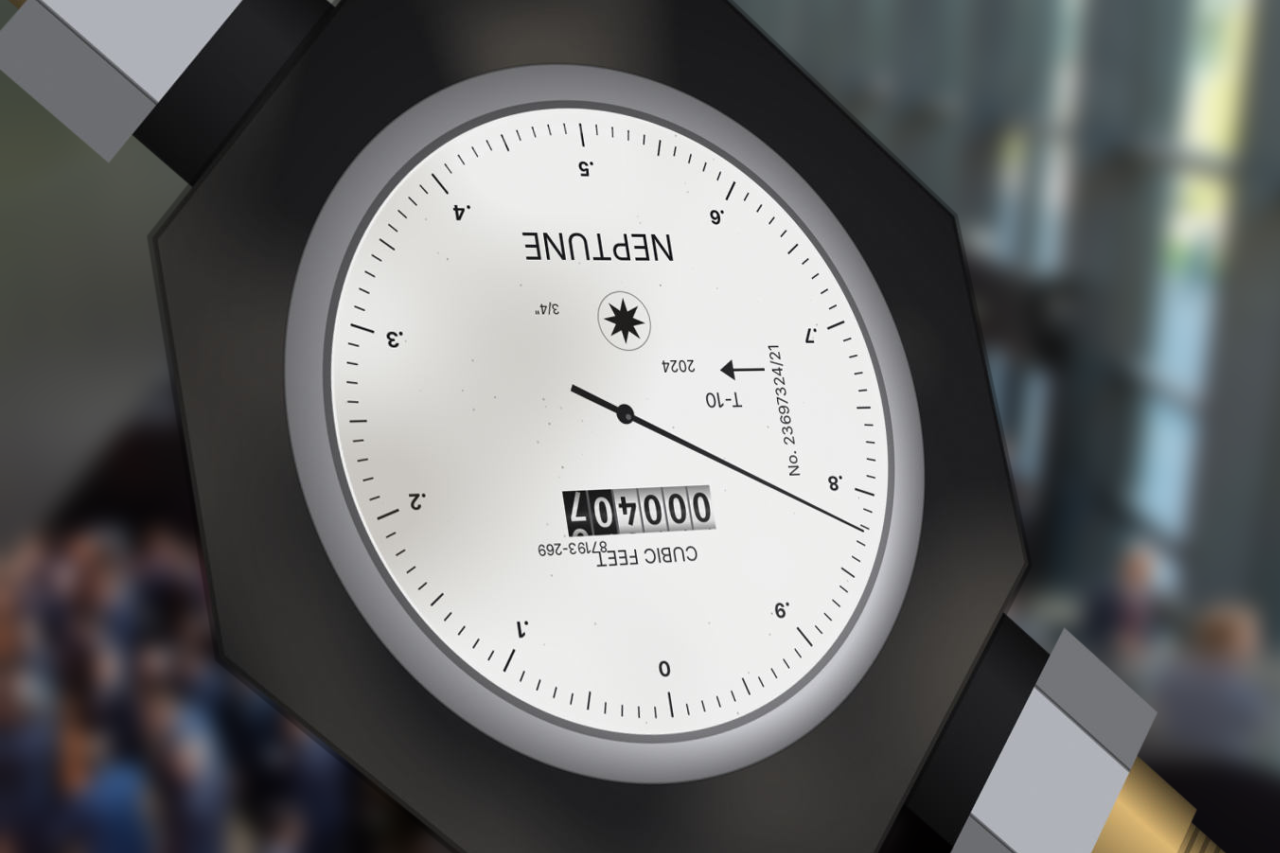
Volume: 406.82 ft³
